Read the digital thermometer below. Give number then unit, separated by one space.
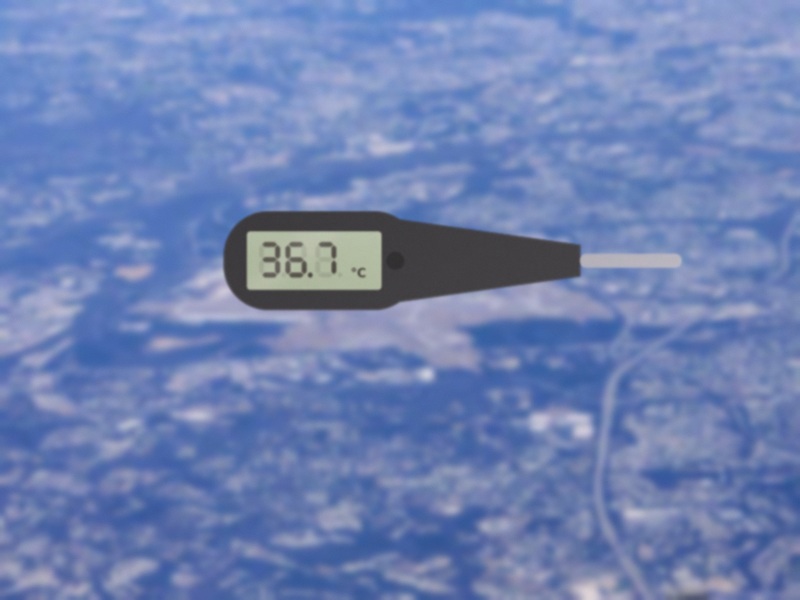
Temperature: 36.7 °C
